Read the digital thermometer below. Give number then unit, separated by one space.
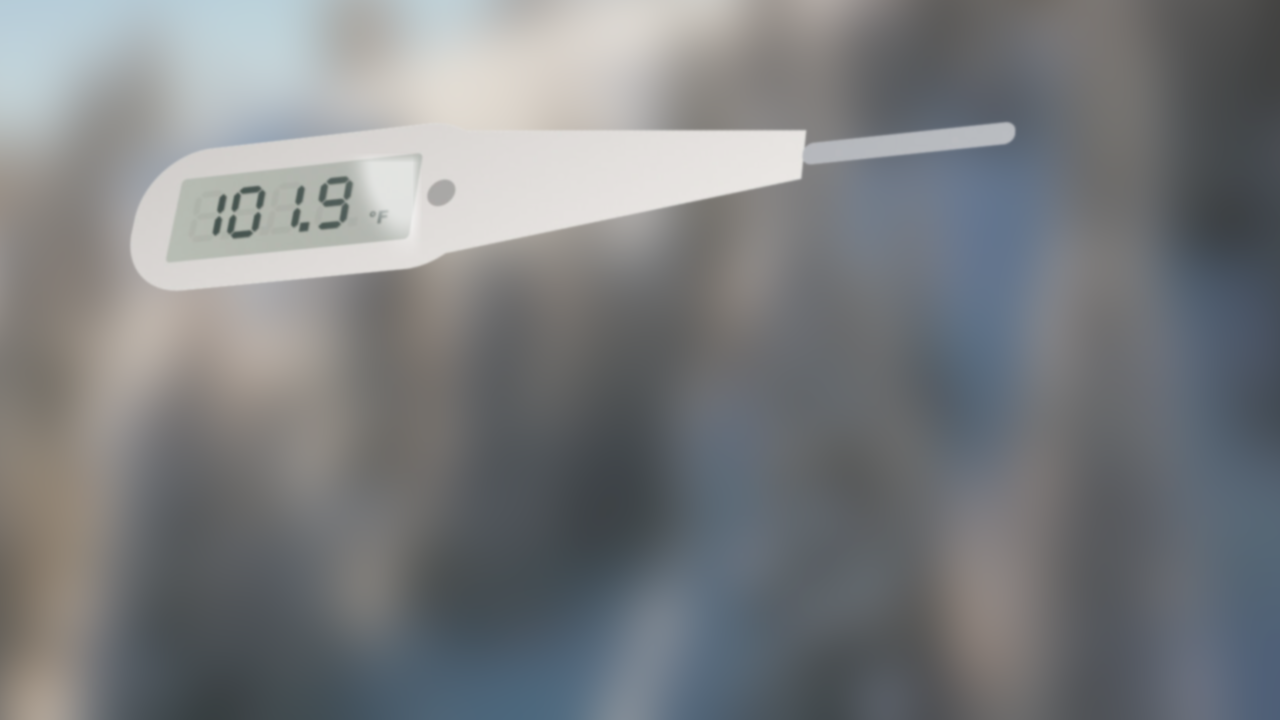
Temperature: 101.9 °F
